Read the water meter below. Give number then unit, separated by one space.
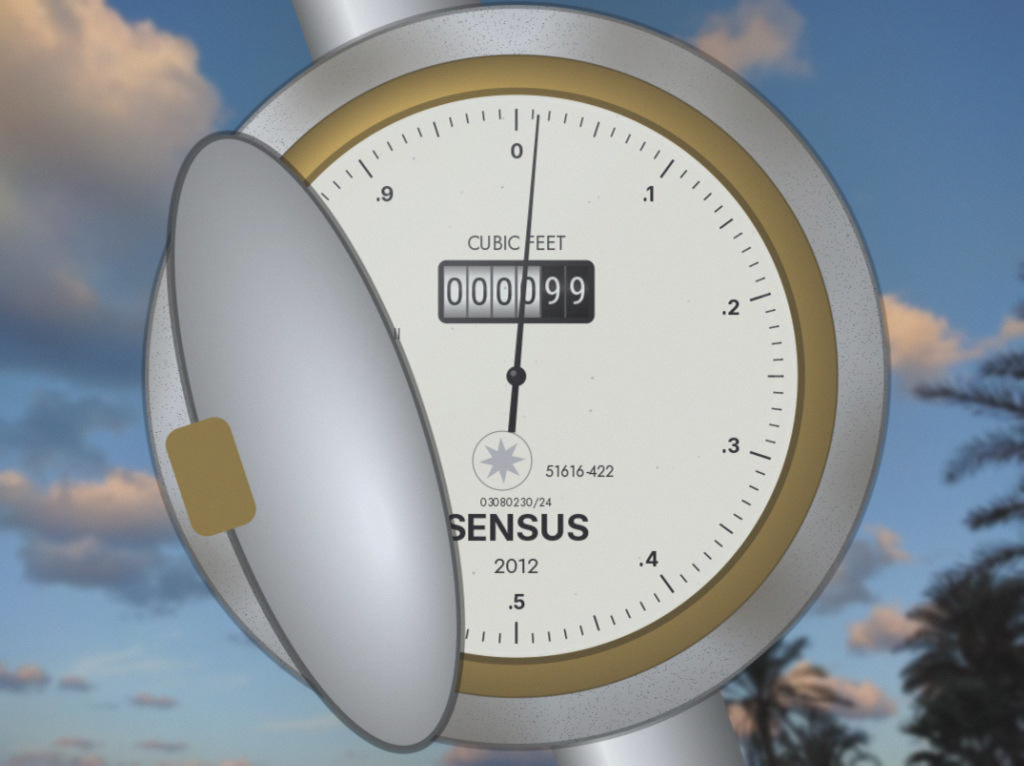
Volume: 99.01 ft³
